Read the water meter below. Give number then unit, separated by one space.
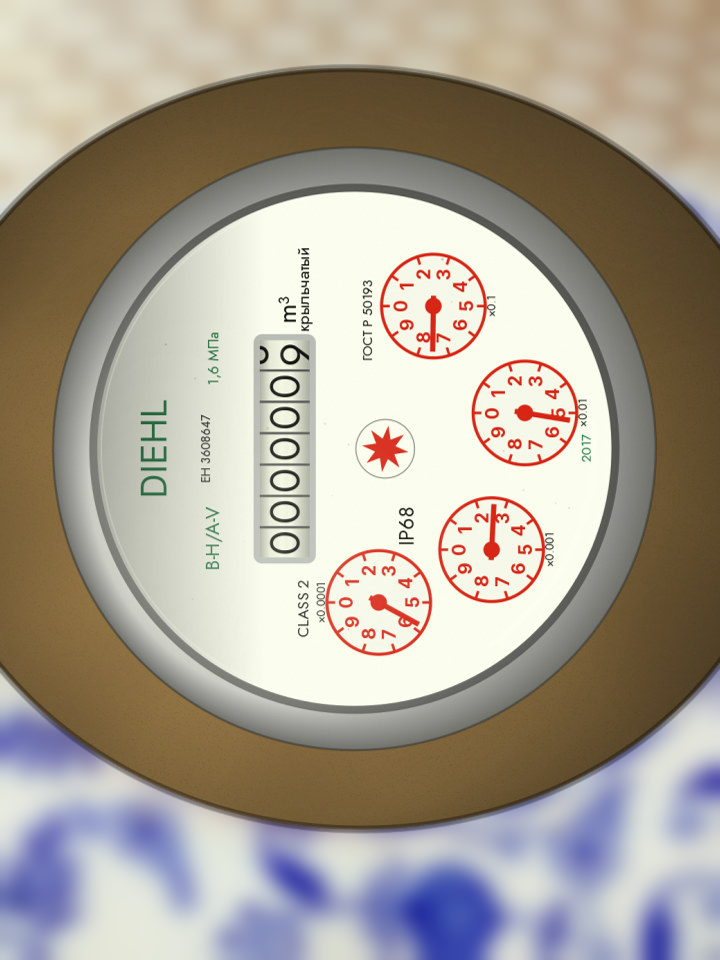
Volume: 8.7525 m³
